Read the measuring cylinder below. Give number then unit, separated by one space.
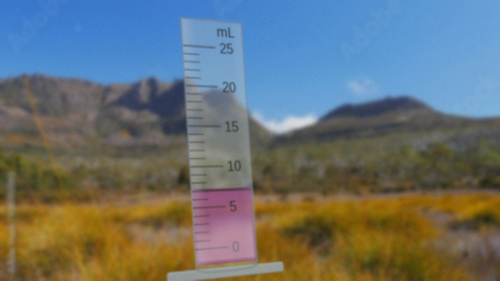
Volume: 7 mL
